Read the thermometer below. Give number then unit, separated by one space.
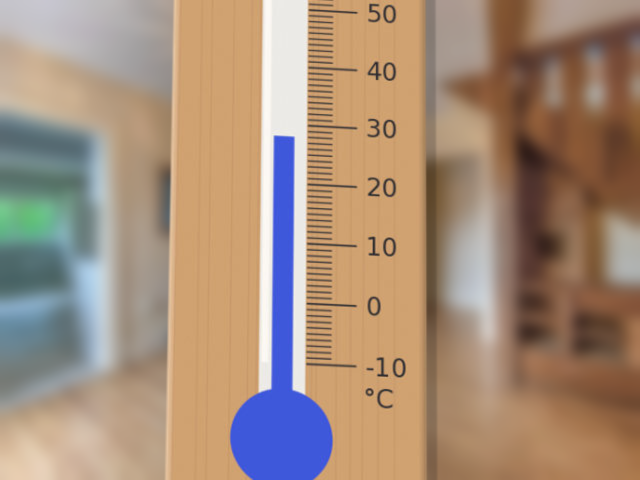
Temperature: 28 °C
